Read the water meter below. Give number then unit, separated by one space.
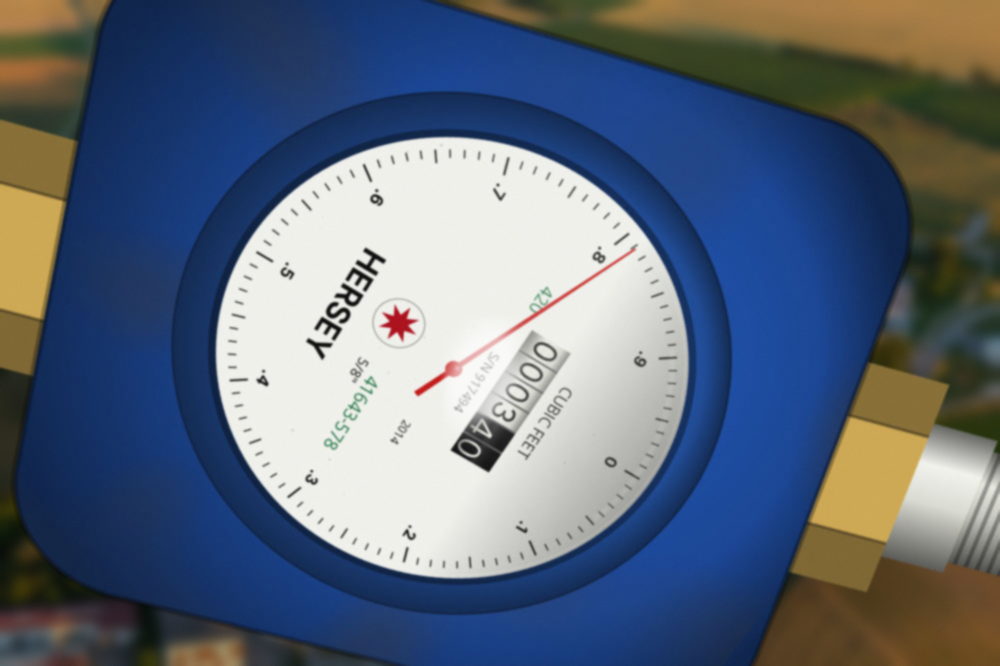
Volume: 339.81 ft³
